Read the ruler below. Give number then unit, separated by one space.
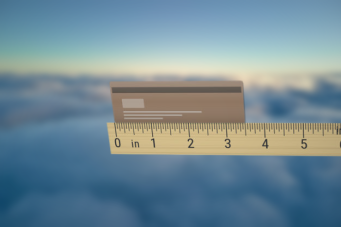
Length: 3.5 in
